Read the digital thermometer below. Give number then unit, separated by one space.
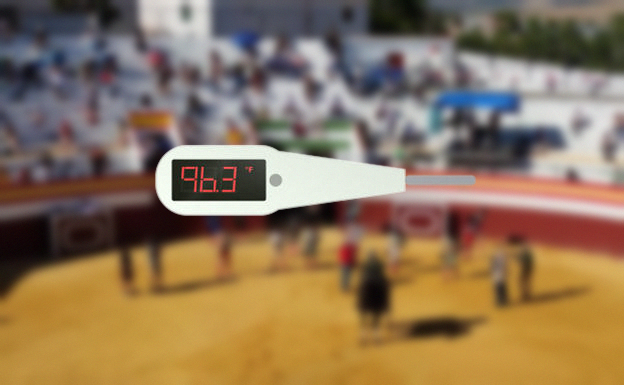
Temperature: 96.3 °F
